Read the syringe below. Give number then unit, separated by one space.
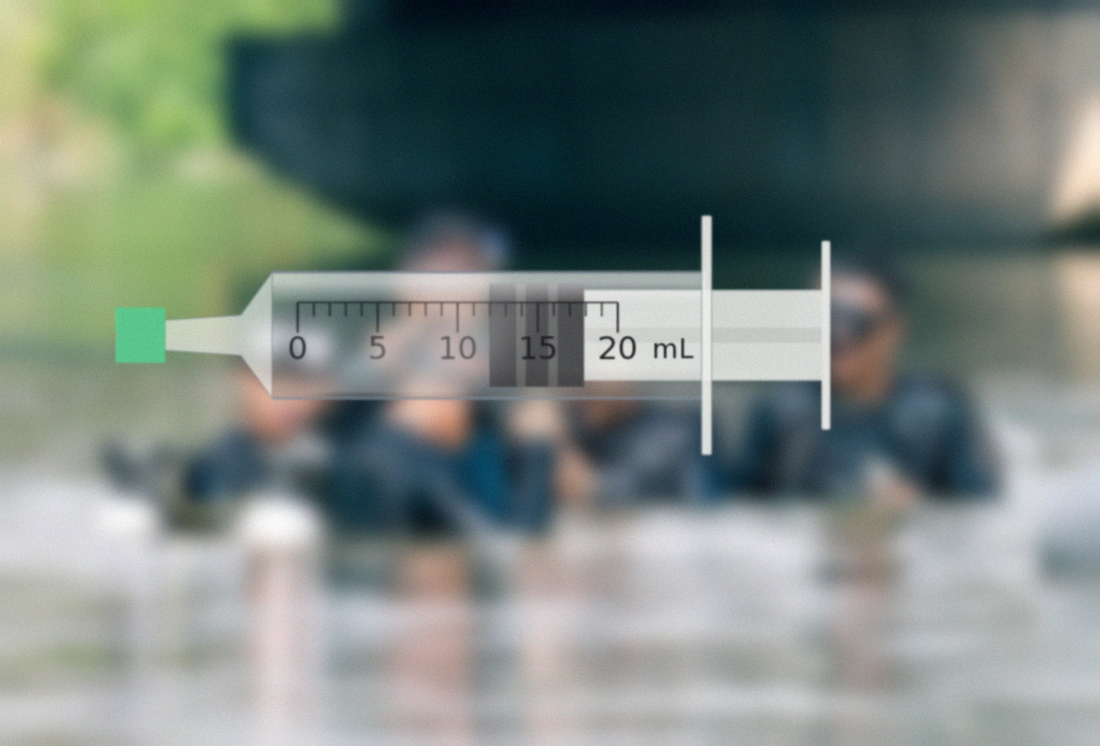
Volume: 12 mL
